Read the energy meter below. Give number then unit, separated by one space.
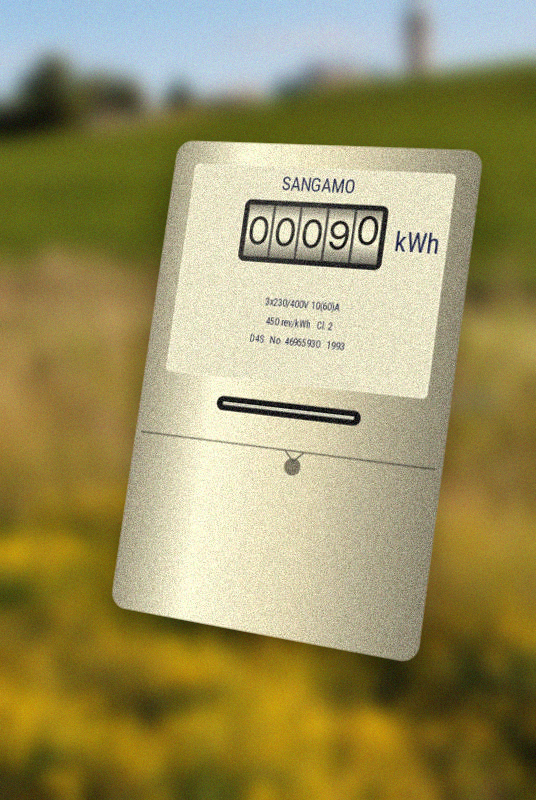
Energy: 90 kWh
